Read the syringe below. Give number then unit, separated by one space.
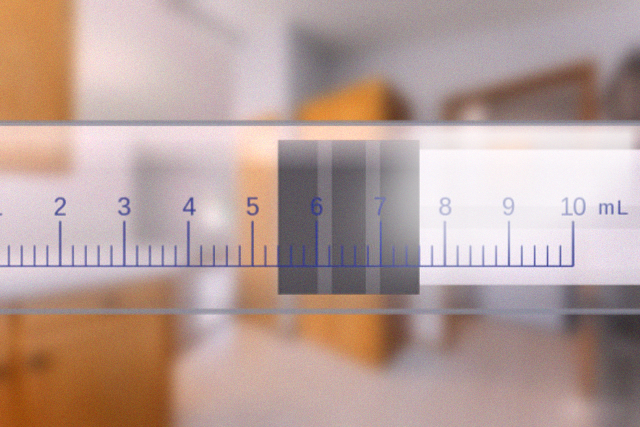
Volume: 5.4 mL
